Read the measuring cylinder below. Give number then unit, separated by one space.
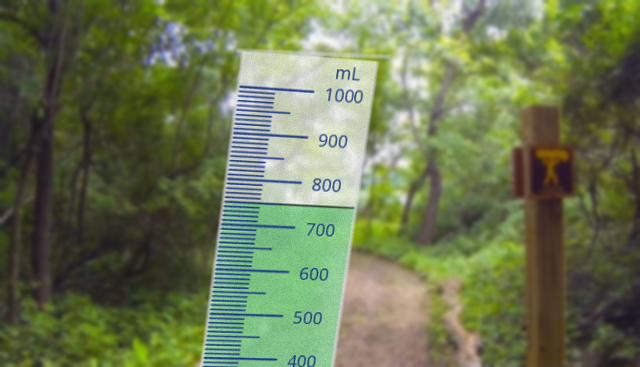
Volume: 750 mL
